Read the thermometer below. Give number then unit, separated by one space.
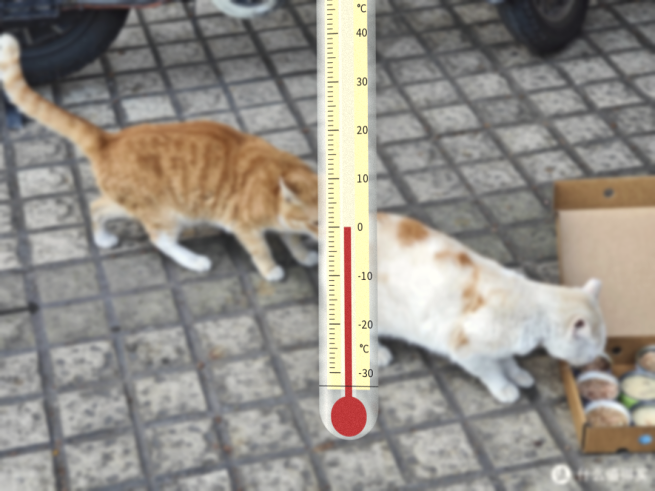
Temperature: 0 °C
